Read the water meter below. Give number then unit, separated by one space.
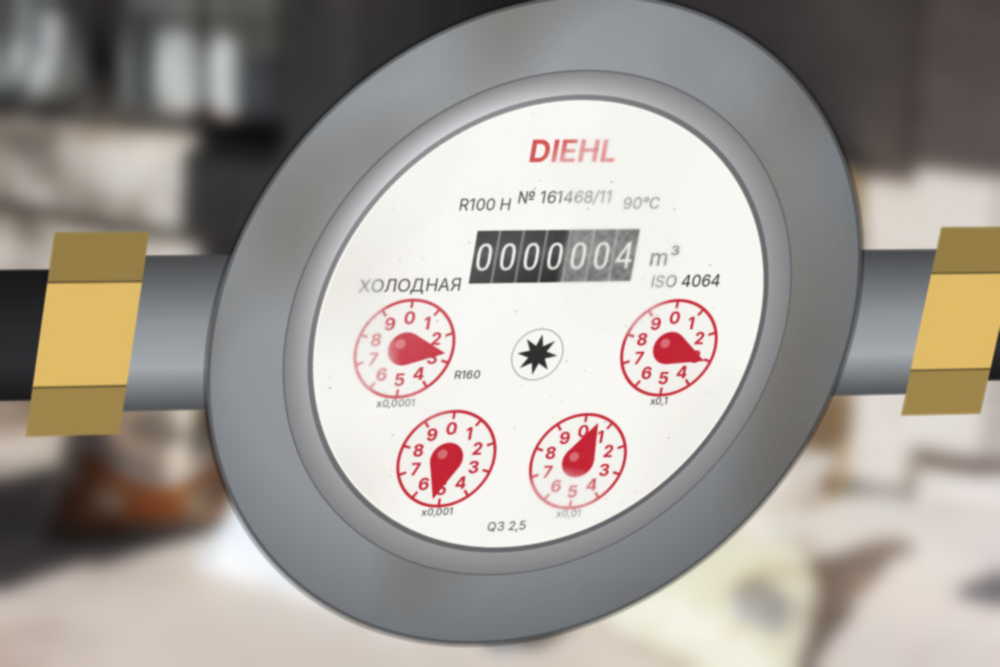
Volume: 4.3052 m³
